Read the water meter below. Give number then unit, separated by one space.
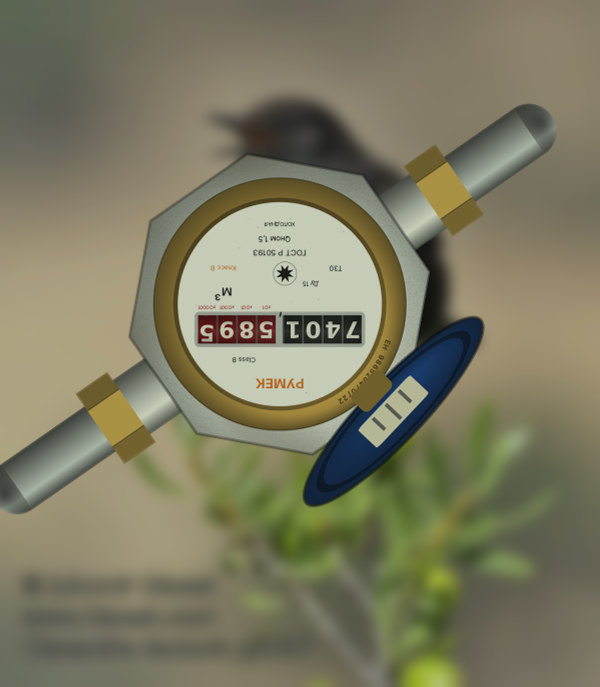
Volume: 7401.5895 m³
